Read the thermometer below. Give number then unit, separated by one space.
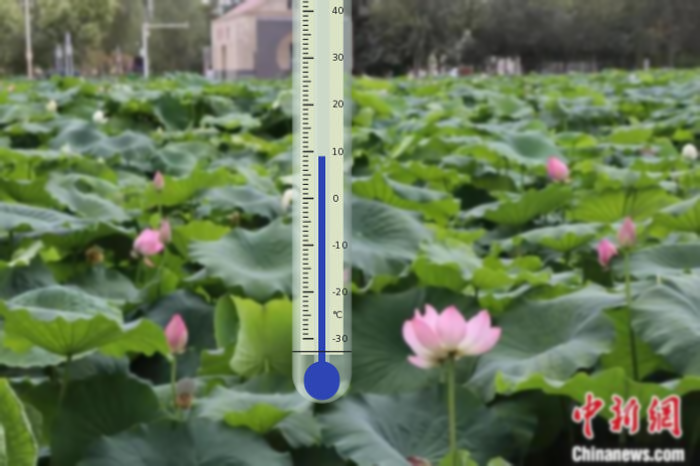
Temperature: 9 °C
